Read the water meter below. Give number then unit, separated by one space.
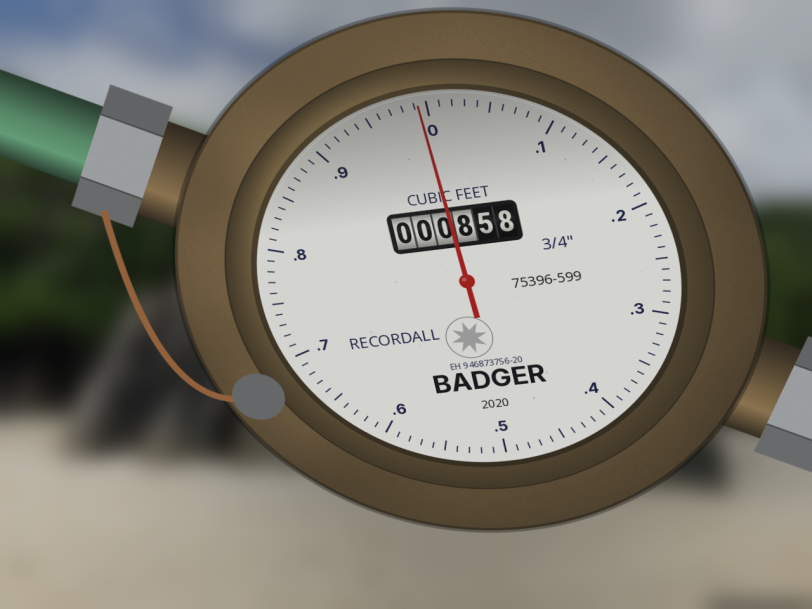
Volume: 857.99 ft³
